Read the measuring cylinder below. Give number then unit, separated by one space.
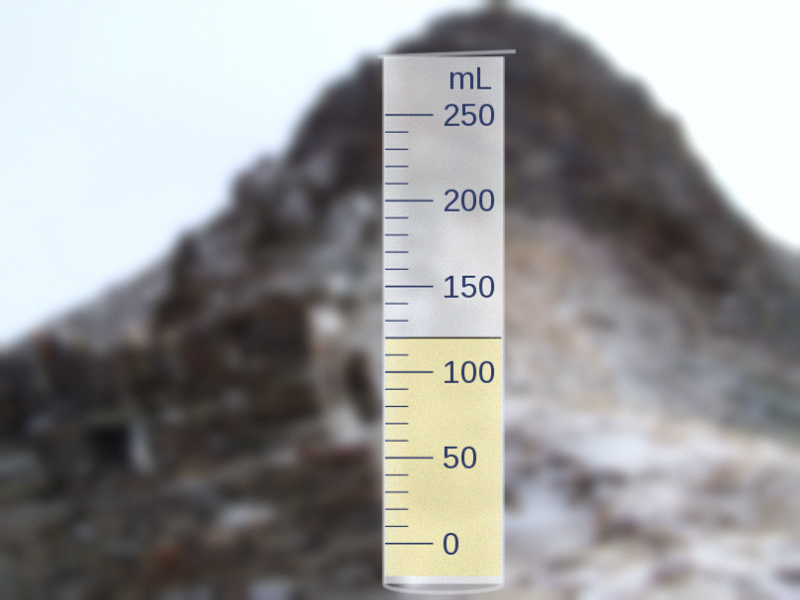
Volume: 120 mL
